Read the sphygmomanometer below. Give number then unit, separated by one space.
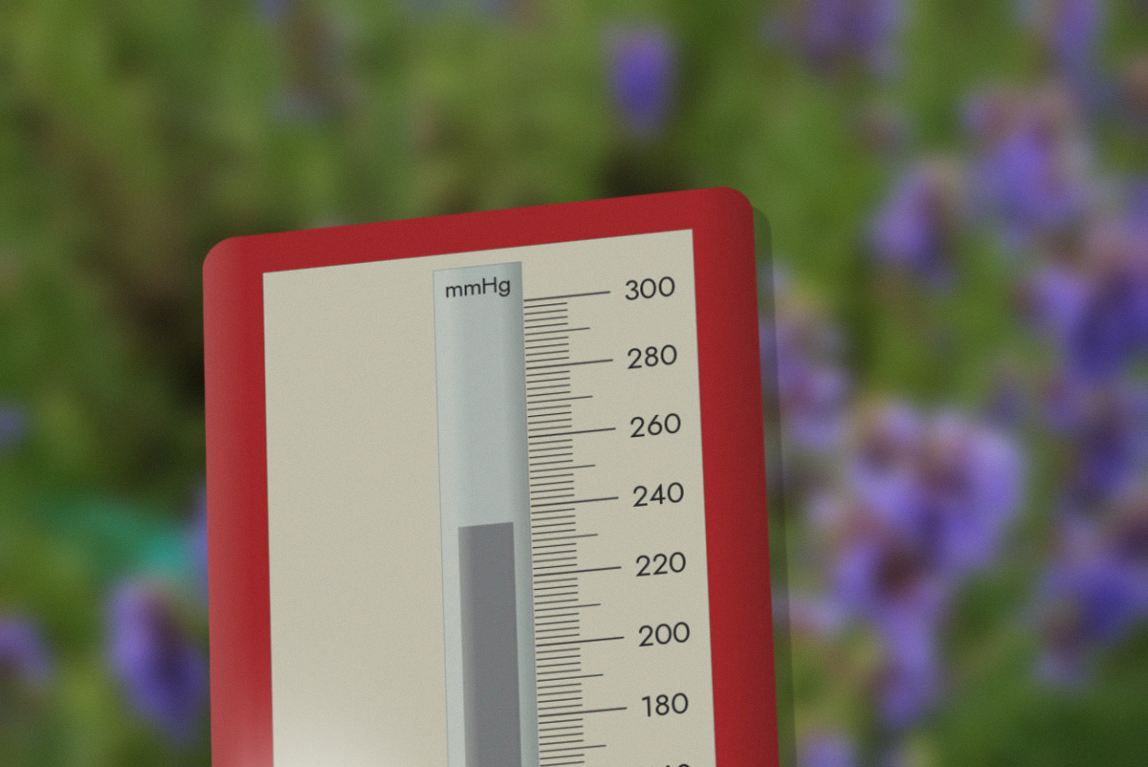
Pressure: 236 mmHg
